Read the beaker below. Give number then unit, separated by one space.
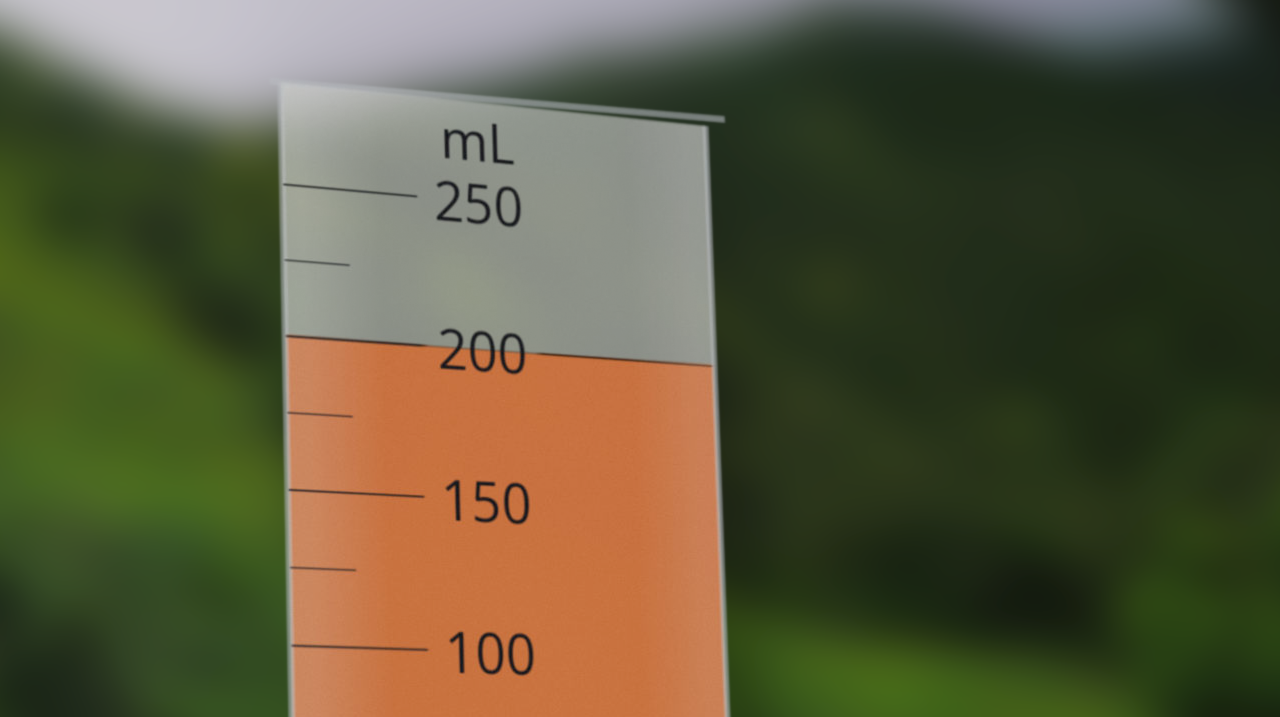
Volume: 200 mL
